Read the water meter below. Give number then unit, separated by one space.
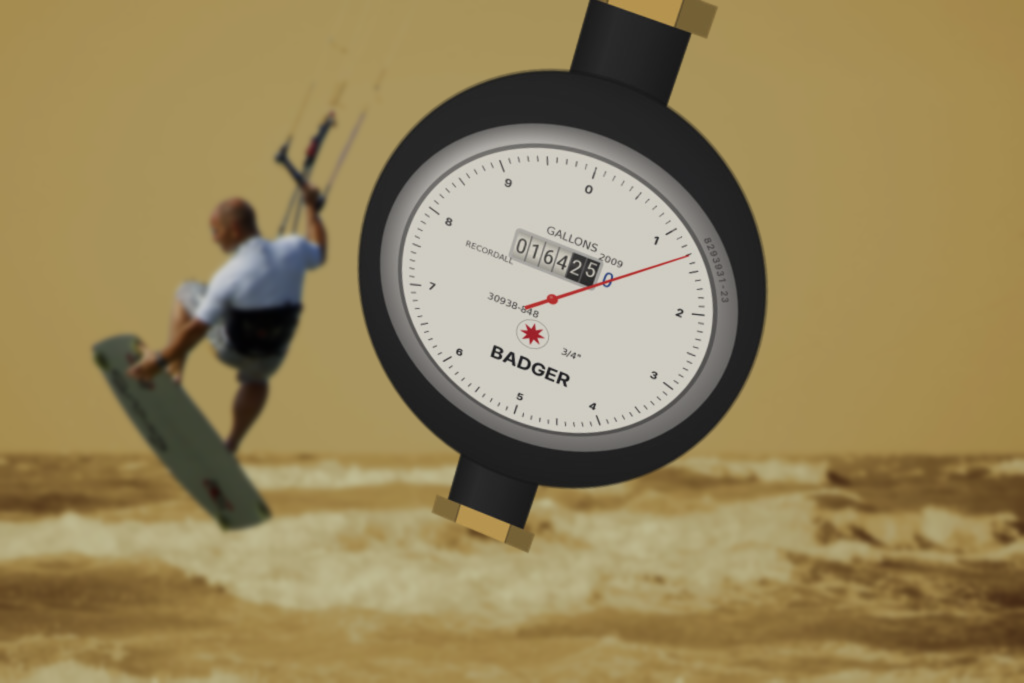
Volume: 164251.3 gal
